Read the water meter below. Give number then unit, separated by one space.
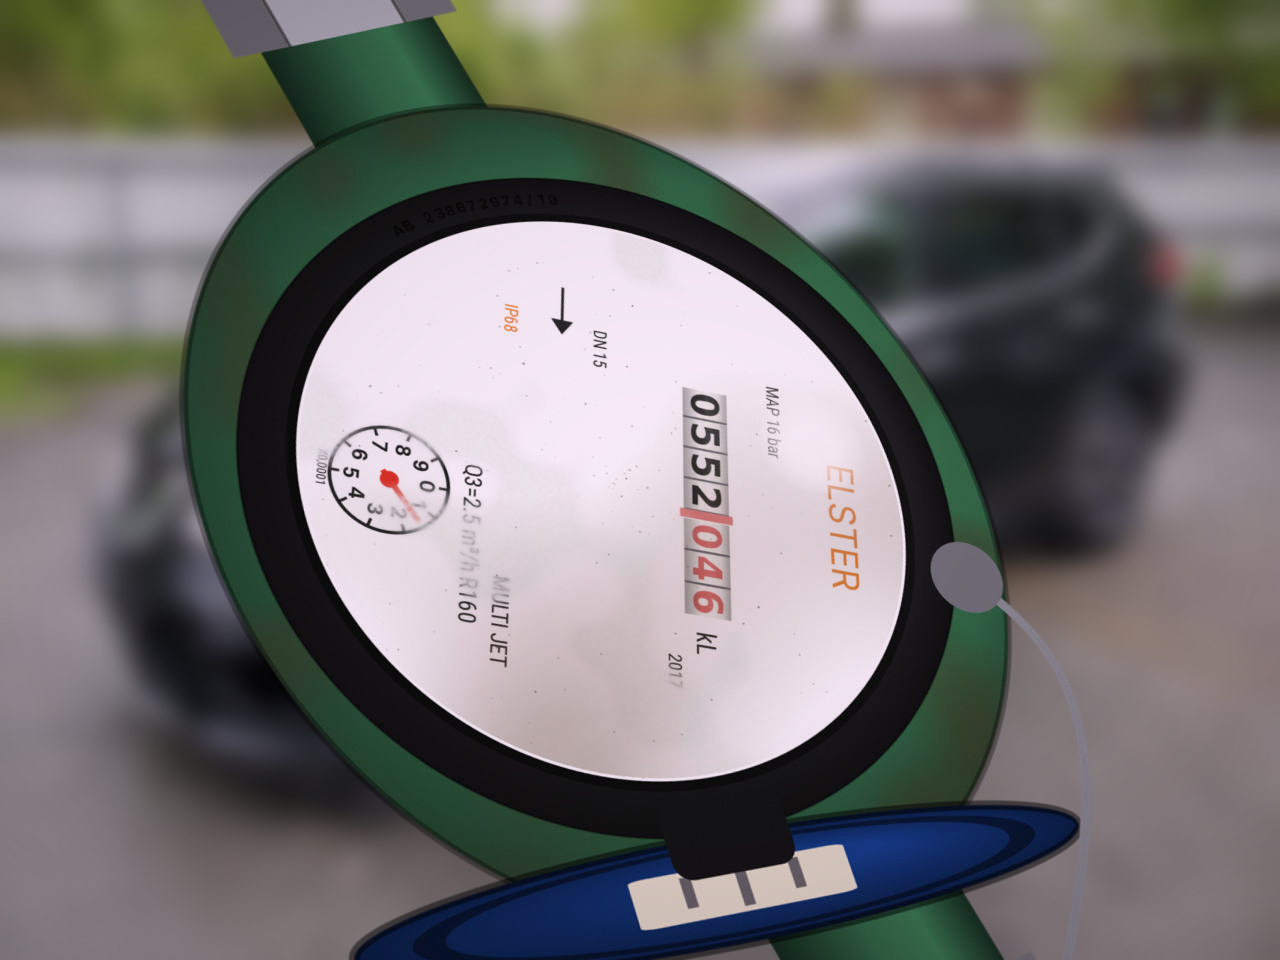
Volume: 552.0461 kL
